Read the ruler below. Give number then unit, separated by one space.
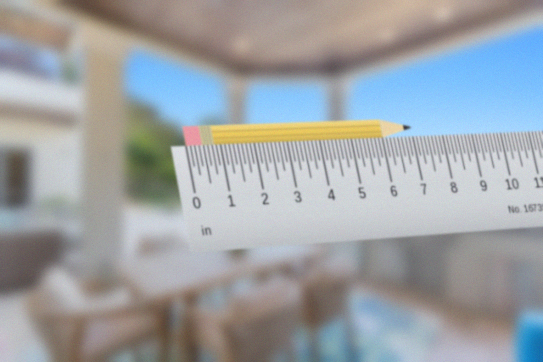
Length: 7 in
